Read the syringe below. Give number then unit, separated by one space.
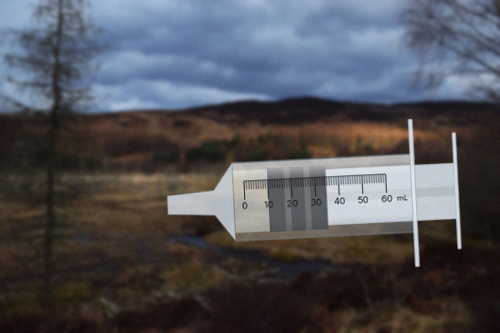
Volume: 10 mL
